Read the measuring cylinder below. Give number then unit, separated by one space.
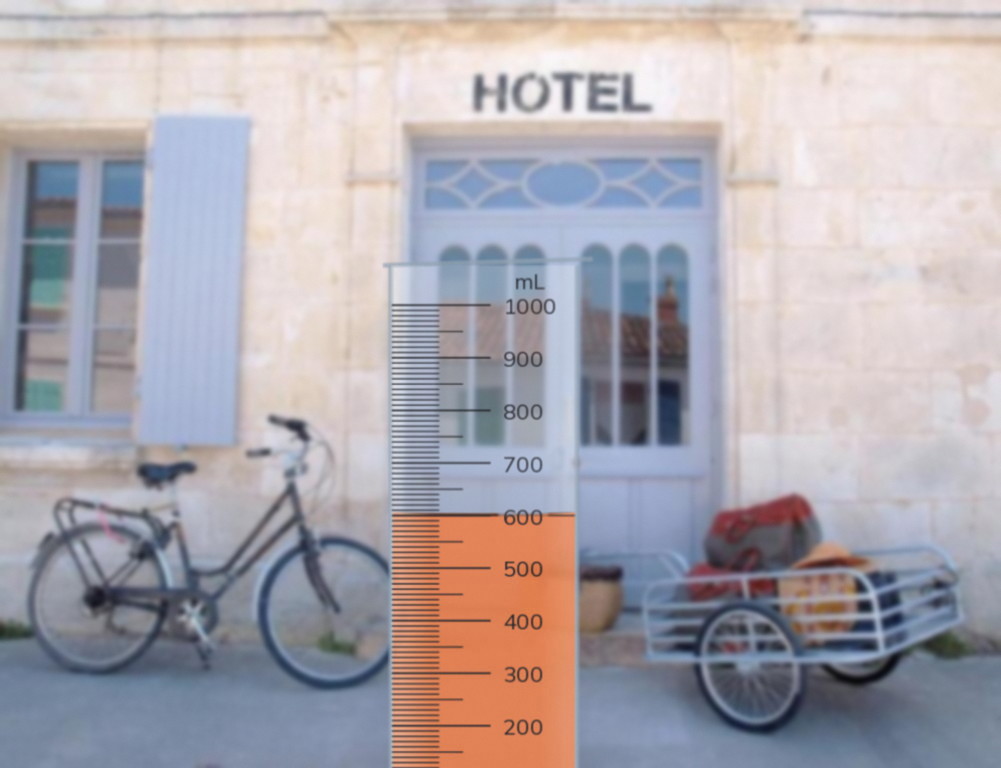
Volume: 600 mL
